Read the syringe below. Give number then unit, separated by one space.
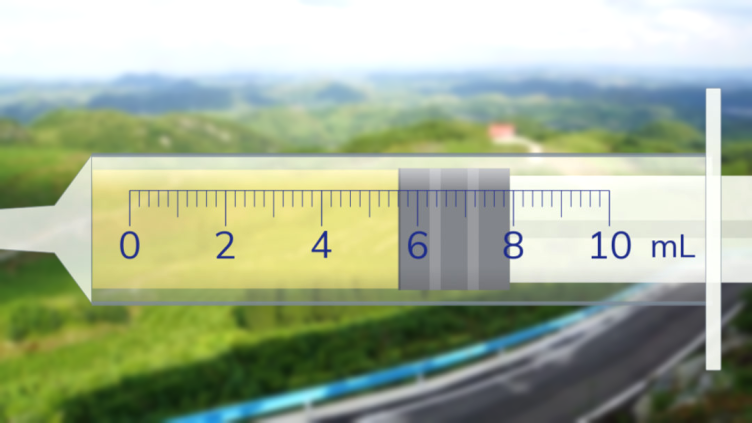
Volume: 5.6 mL
